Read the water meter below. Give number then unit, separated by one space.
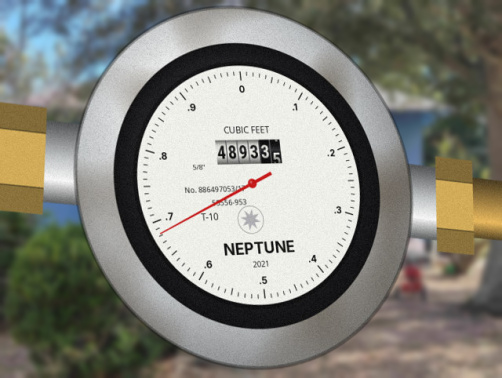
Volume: 489334.68 ft³
